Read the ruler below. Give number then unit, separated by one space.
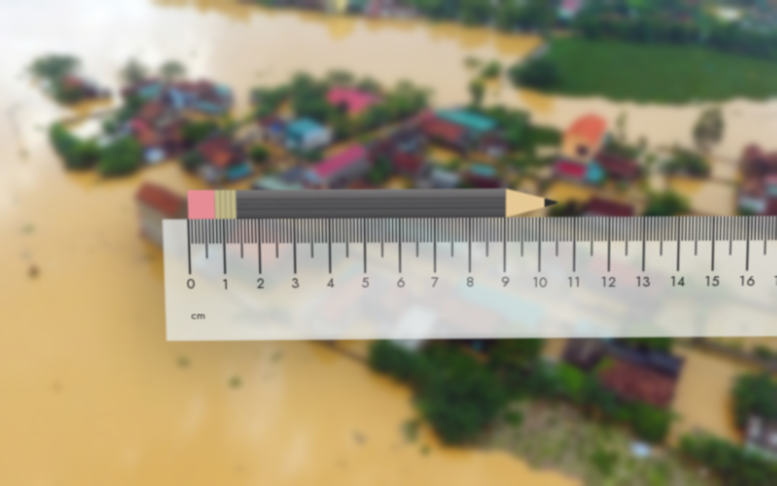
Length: 10.5 cm
